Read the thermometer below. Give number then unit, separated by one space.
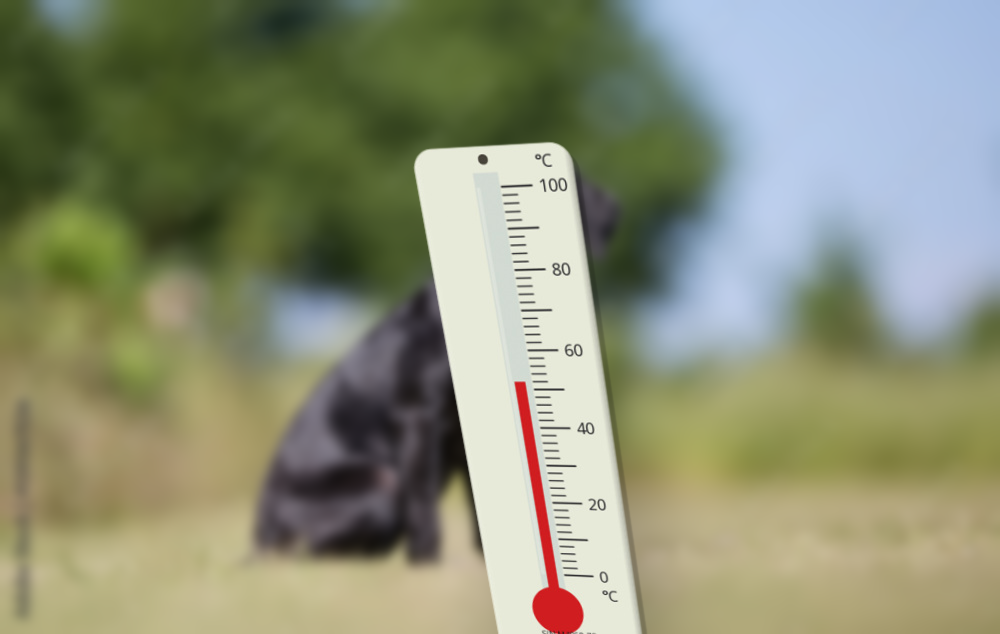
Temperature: 52 °C
